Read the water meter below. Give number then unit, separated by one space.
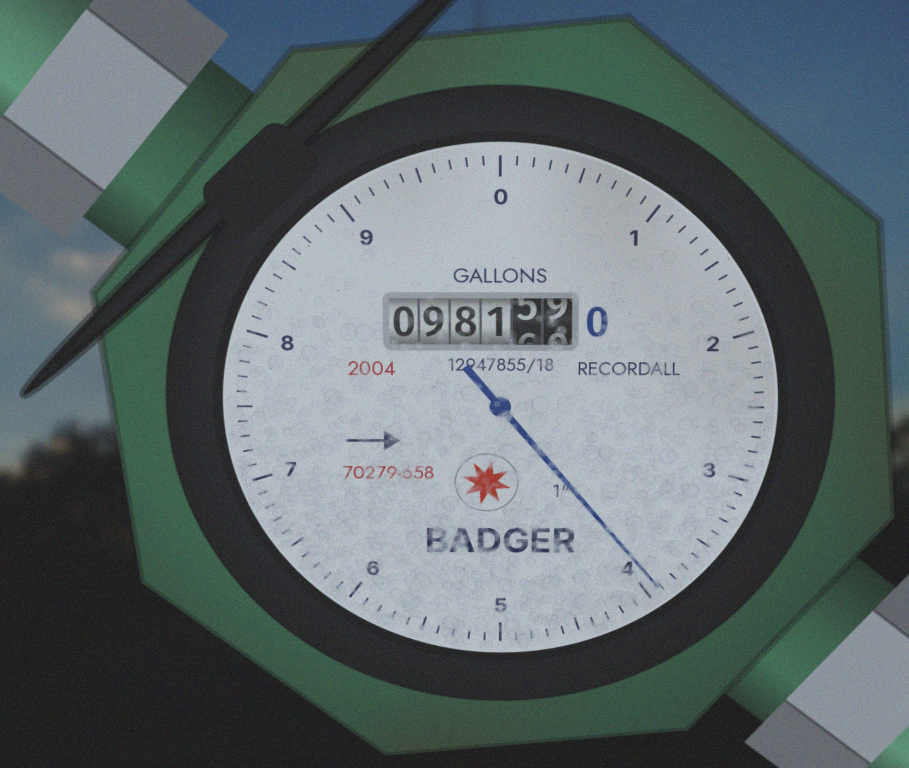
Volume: 981593.9 gal
